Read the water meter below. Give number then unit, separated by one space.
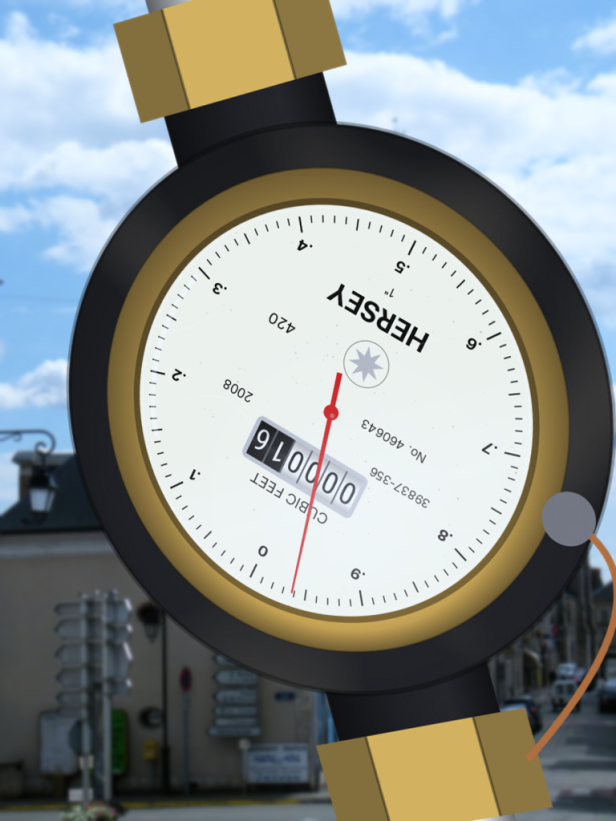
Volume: 15.96 ft³
